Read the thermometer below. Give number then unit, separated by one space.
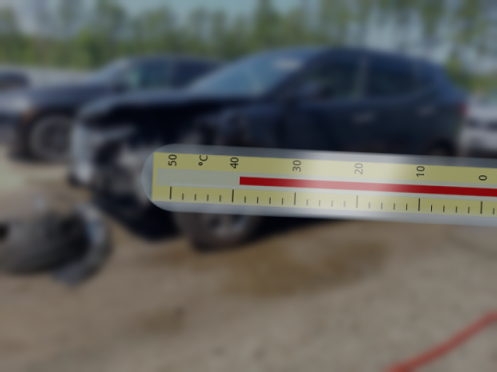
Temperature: 39 °C
